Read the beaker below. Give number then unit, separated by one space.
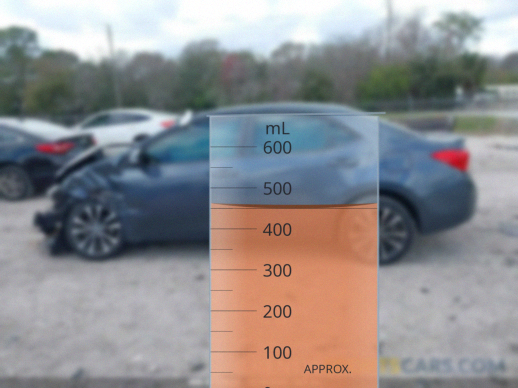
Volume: 450 mL
